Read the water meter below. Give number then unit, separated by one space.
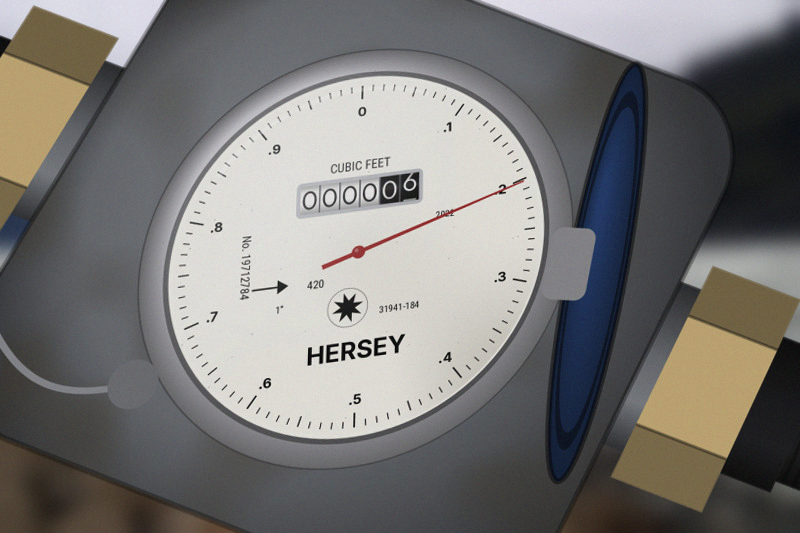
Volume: 6.20 ft³
